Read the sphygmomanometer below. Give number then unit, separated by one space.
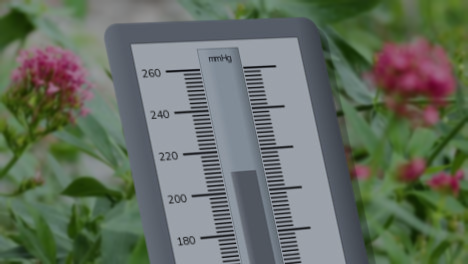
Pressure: 210 mmHg
